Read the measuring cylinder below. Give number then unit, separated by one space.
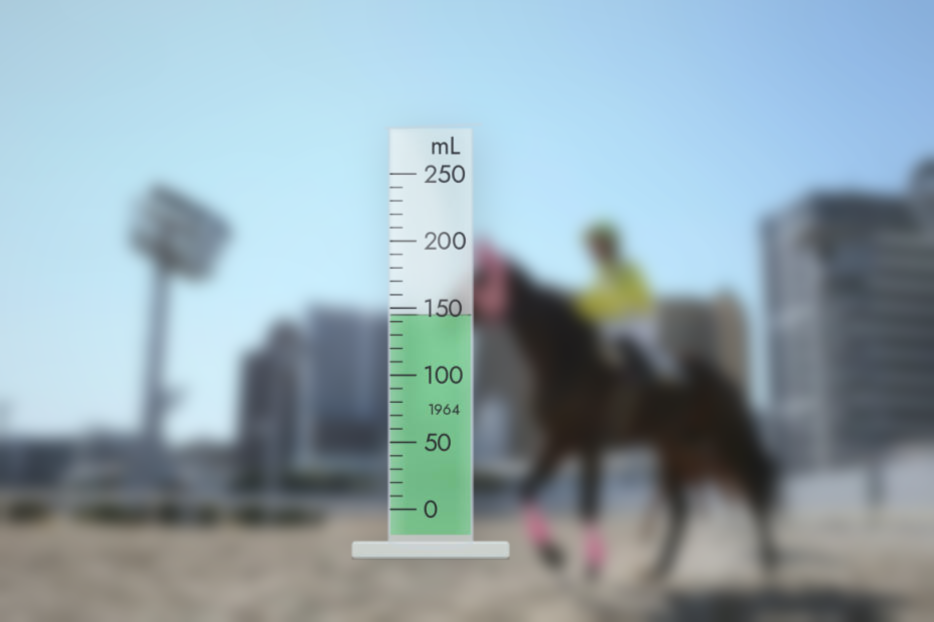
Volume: 145 mL
